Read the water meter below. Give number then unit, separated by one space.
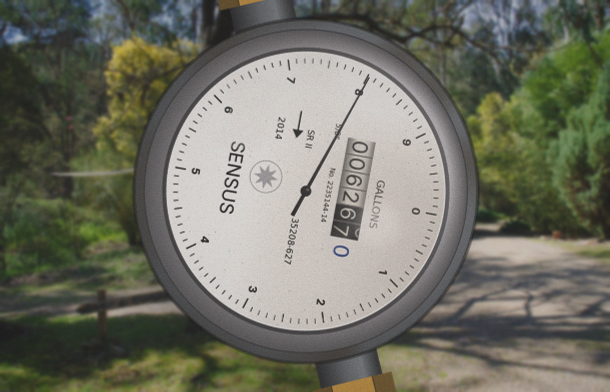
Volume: 62668.0 gal
